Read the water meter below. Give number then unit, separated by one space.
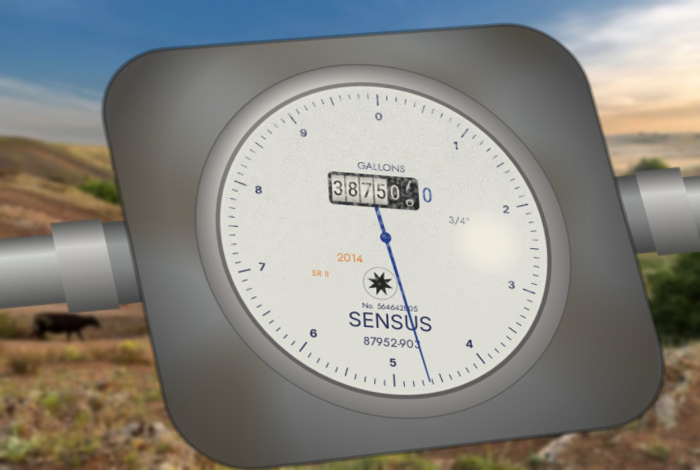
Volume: 3875074.6 gal
